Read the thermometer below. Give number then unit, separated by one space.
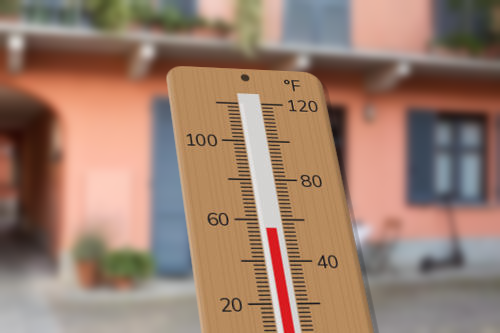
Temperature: 56 °F
